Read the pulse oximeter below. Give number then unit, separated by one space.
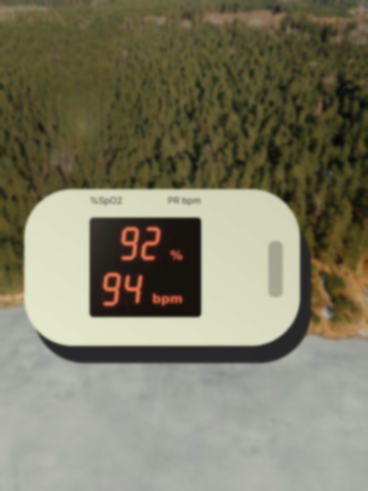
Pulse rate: 94 bpm
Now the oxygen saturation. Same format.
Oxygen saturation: 92 %
